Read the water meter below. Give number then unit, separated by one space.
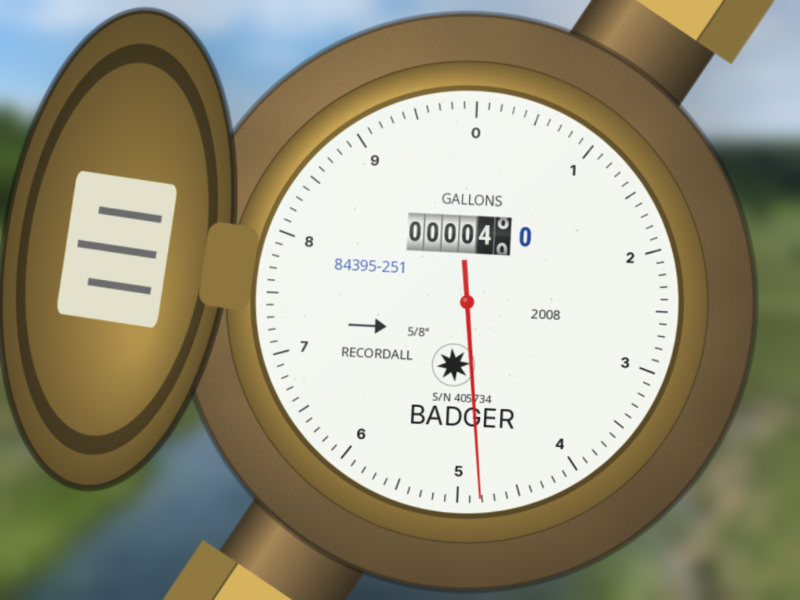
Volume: 484.8 gal
